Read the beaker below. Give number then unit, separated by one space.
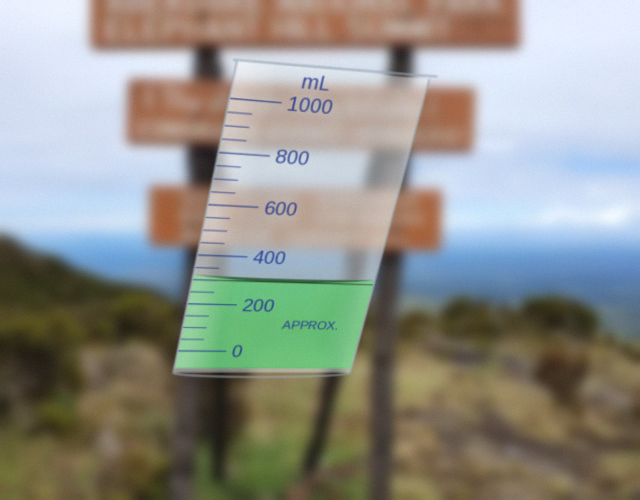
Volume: 300 mL
